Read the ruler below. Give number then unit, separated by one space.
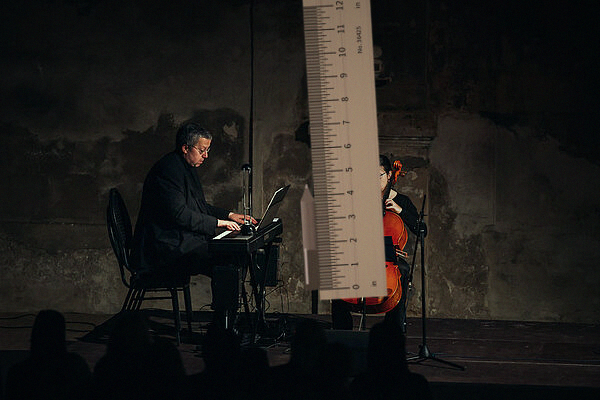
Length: 4.5 in
